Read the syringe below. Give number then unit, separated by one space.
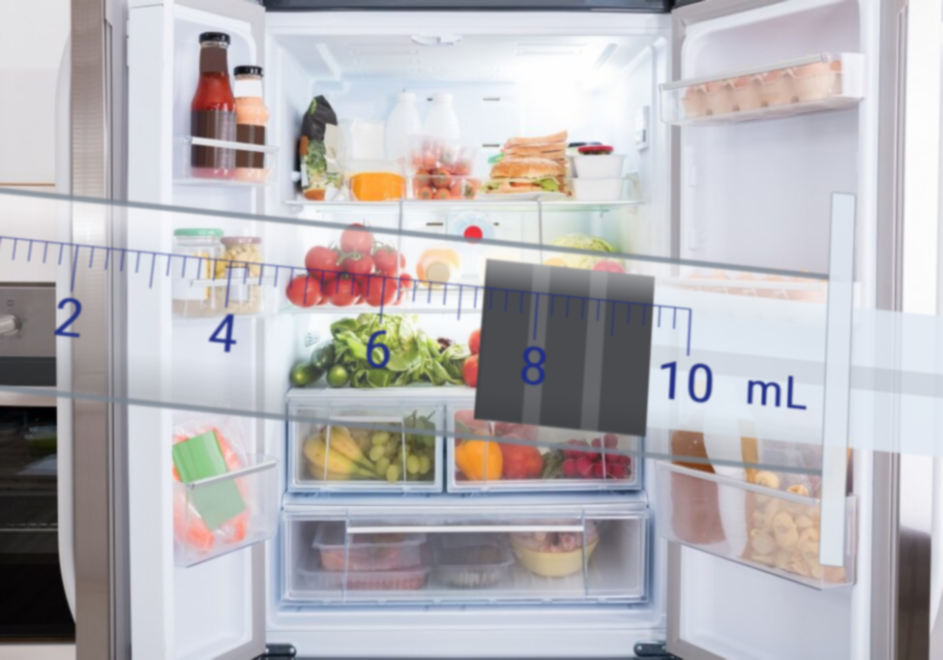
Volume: 7.3 mL
